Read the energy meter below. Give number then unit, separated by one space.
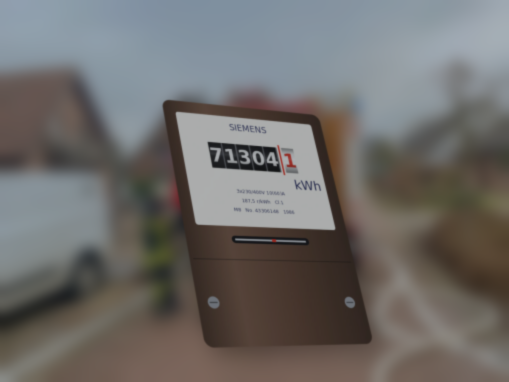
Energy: 71304.1 kWh
